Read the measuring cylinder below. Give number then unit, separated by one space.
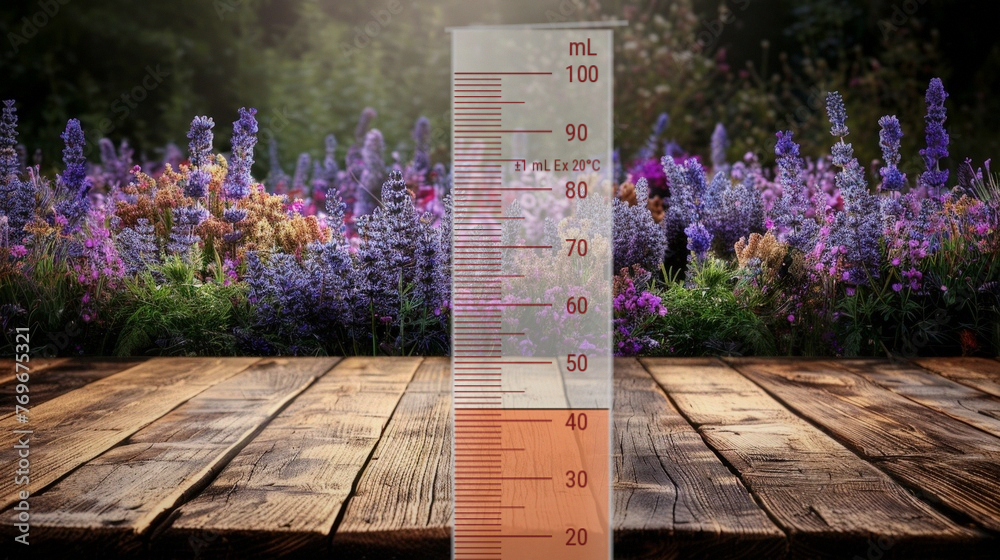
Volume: 42 mL
